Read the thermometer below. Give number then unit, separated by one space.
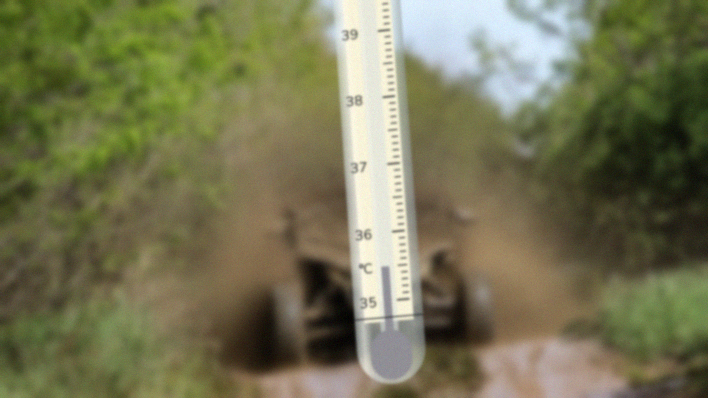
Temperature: 35.5 °C
